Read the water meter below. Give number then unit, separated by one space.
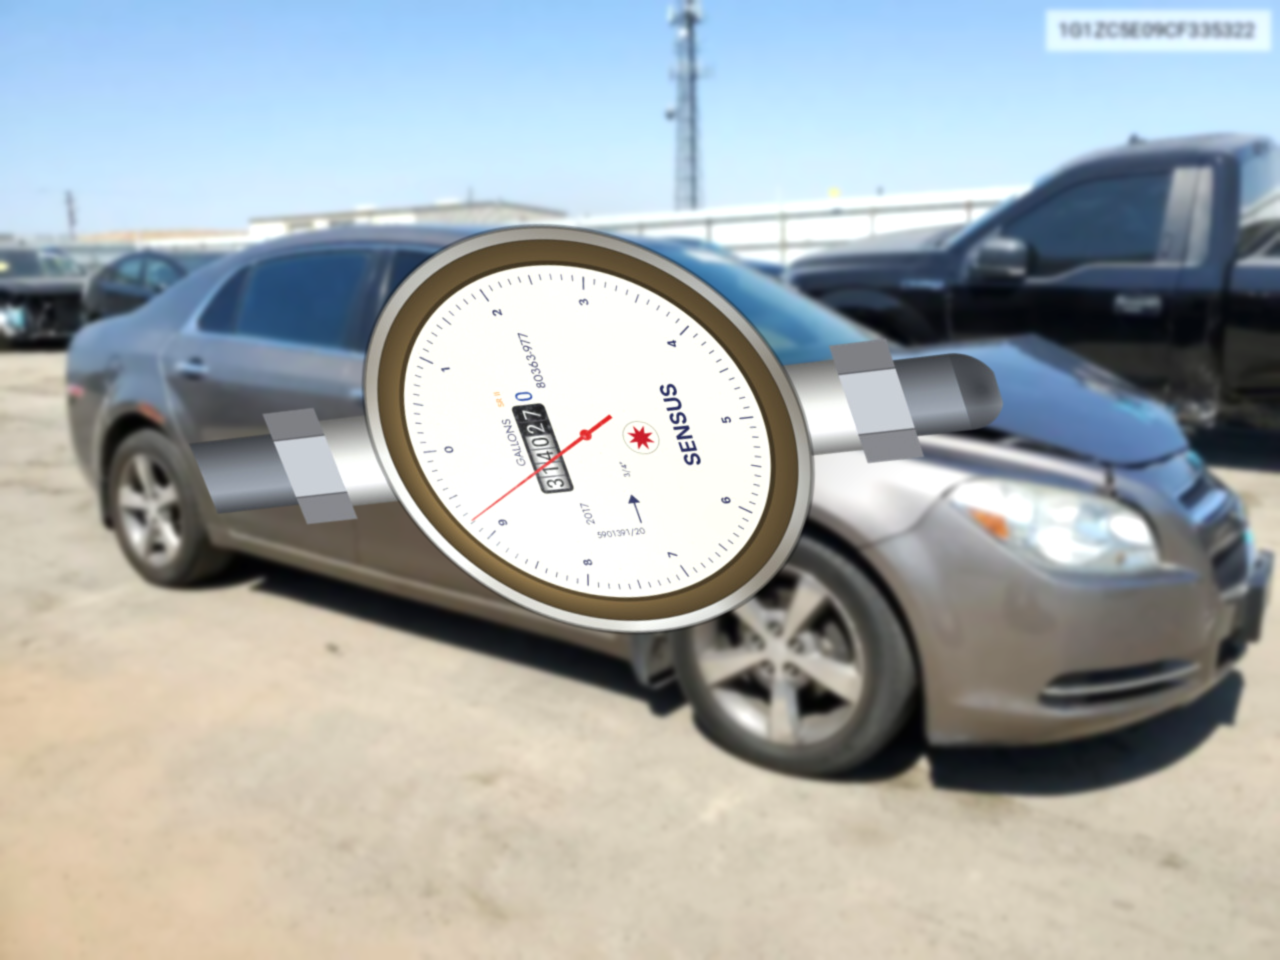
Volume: 3140269.2 gal
